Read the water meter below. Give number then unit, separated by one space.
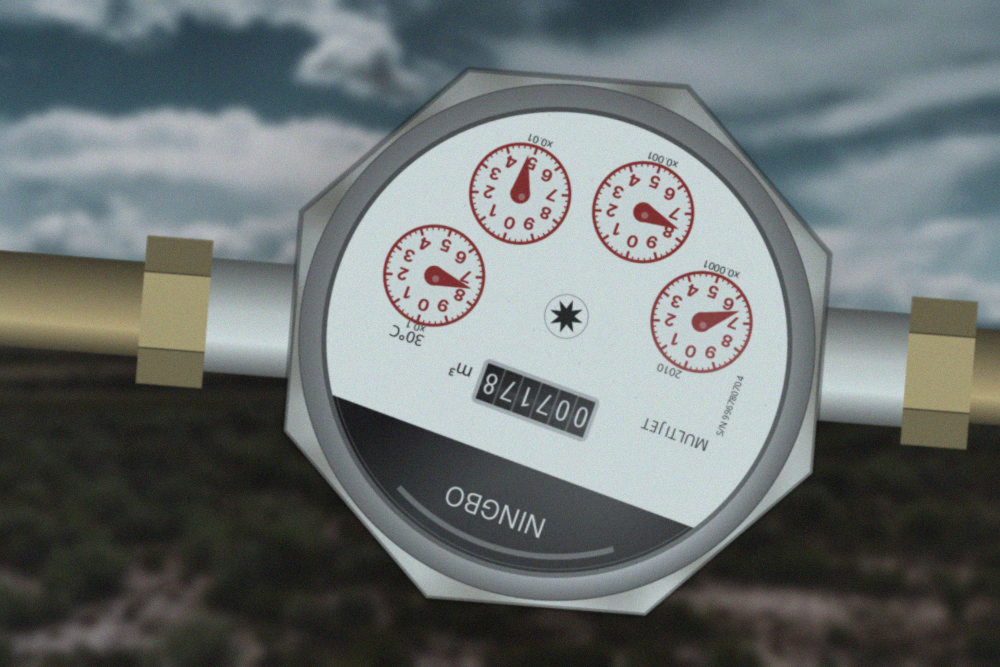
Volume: 7178.7476 m³
